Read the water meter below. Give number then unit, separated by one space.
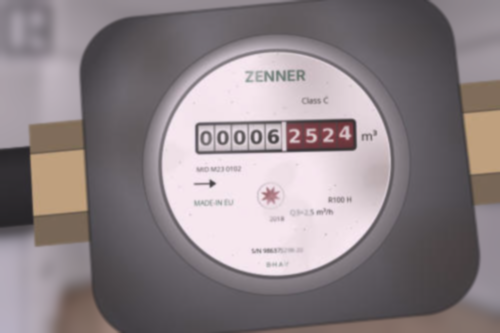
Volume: 6.2524 m³
